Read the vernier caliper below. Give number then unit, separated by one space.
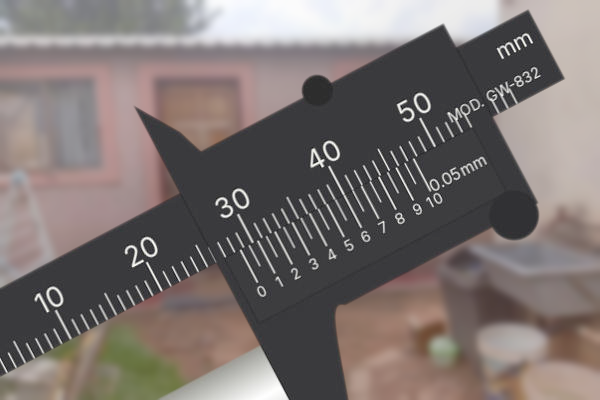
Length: 28.6 mm
